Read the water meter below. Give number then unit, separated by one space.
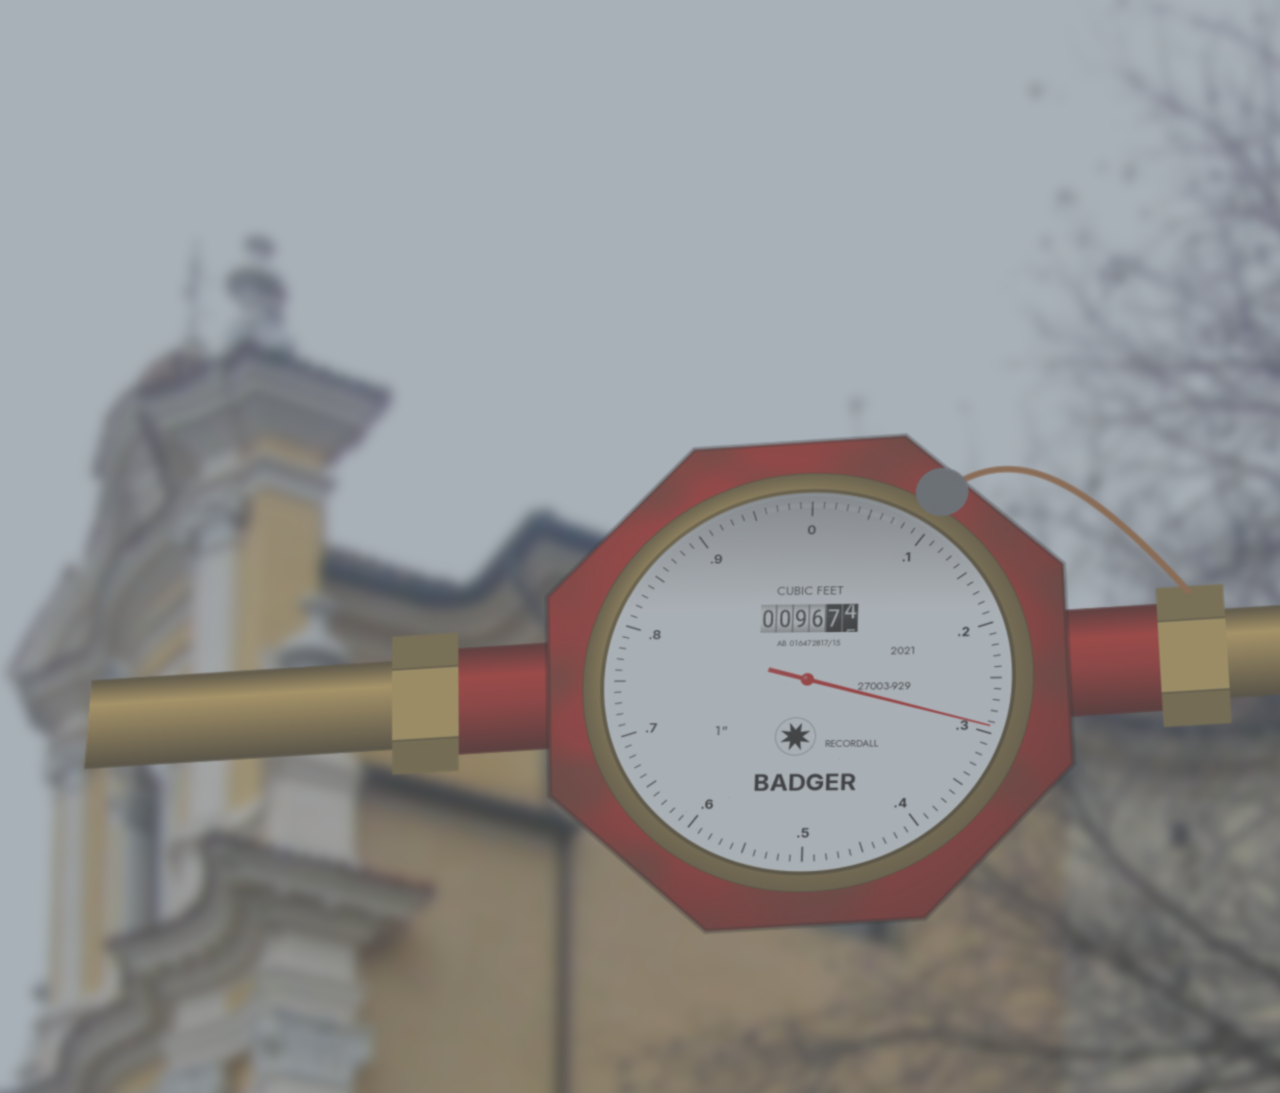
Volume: 9674.29 ft³
